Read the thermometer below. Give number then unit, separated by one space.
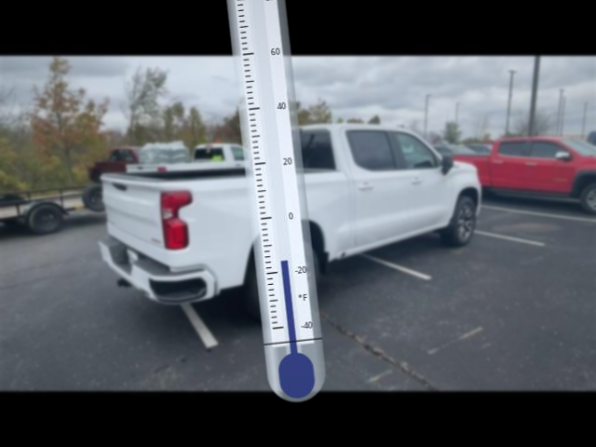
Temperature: -16 °F
